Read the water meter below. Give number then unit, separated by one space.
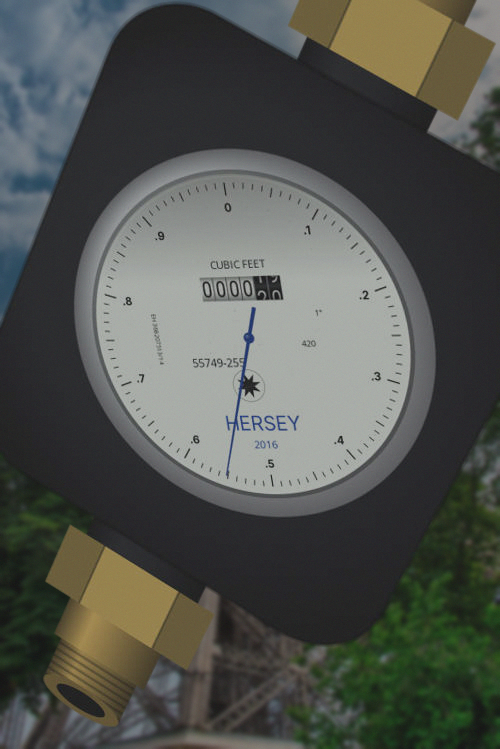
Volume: 19.55 ft³
